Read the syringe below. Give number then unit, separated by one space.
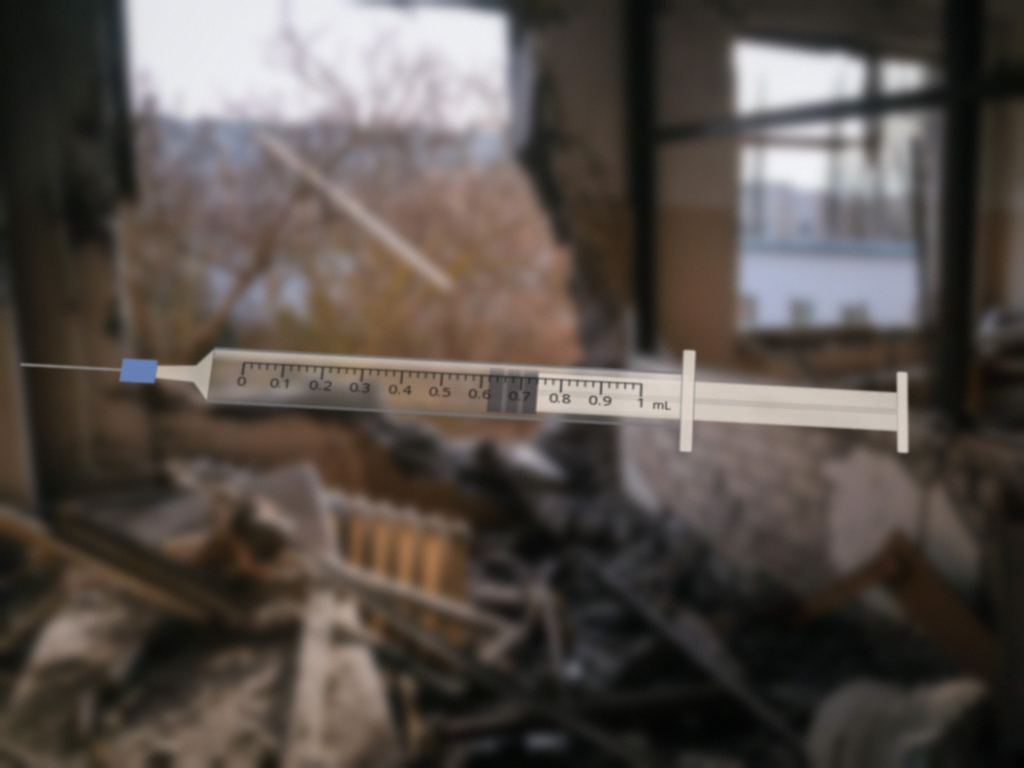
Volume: 0.62 mL
